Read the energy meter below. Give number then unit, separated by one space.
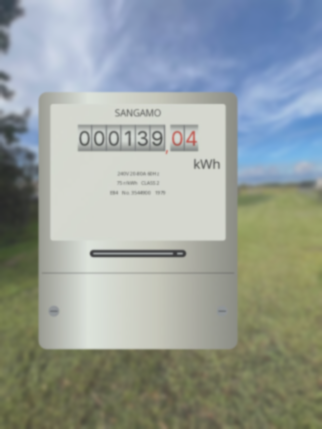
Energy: 139.04 kWh
